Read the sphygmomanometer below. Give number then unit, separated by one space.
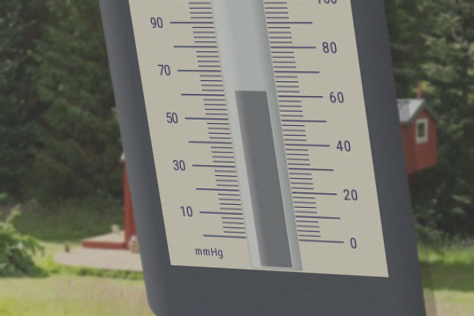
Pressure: 62 mmHg
